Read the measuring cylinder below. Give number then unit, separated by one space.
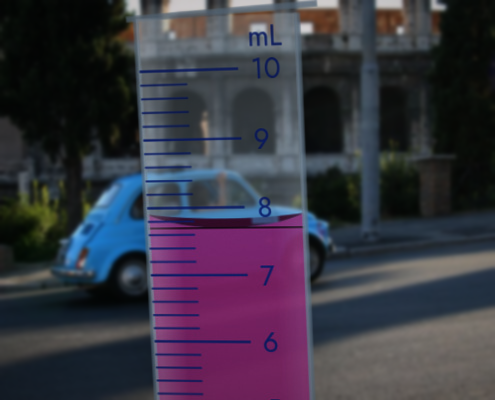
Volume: 7.7 mL
